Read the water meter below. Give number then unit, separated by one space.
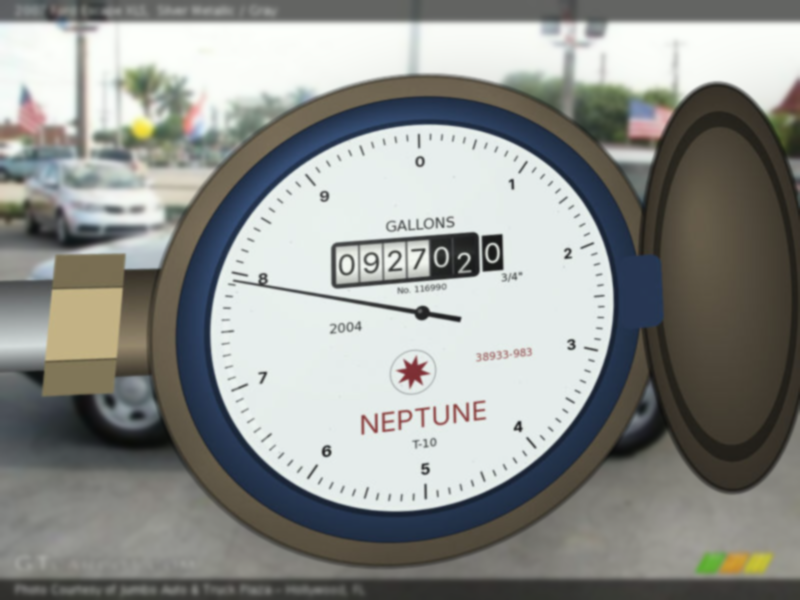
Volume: 927017.9 gal
